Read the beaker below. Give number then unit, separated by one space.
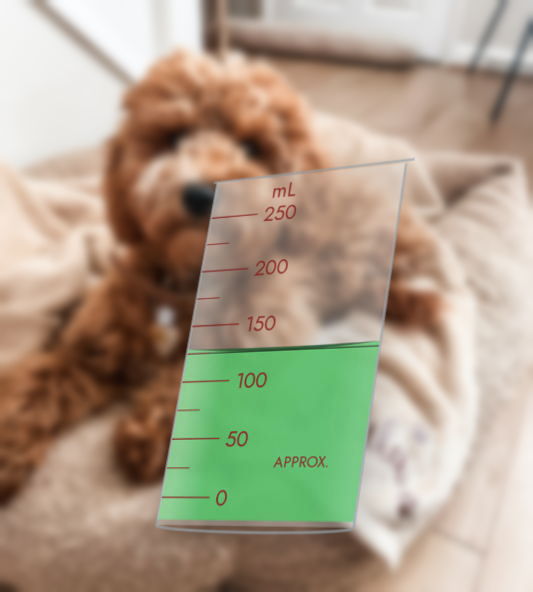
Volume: 125 mL
